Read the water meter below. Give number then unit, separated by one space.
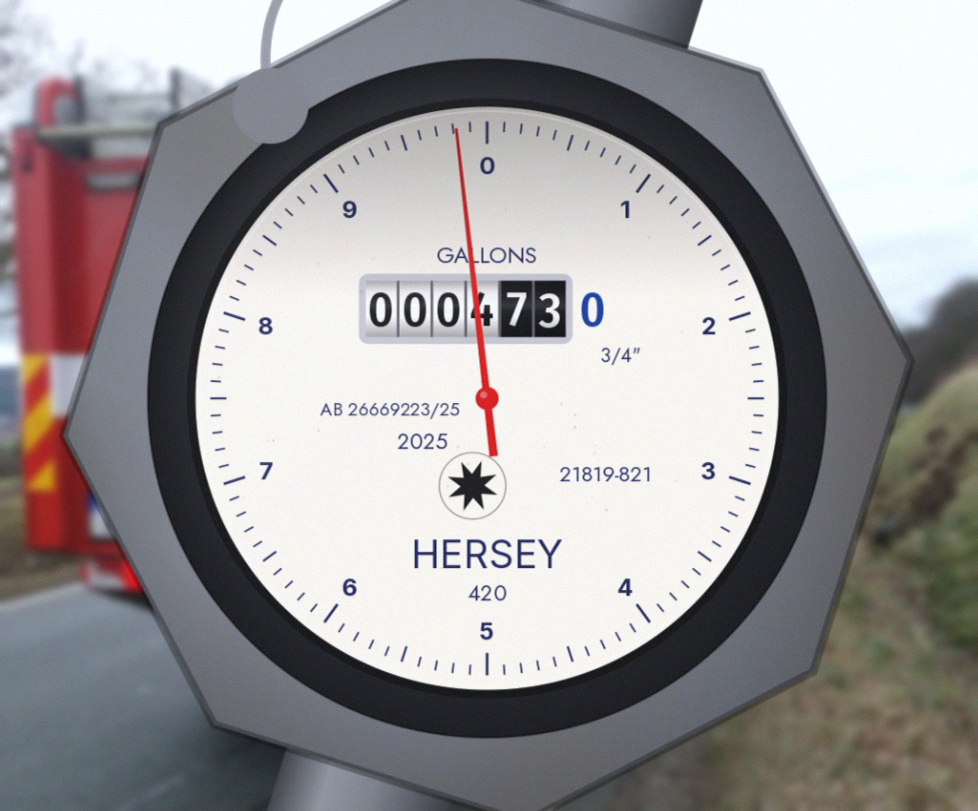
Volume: 4729.8 gal
